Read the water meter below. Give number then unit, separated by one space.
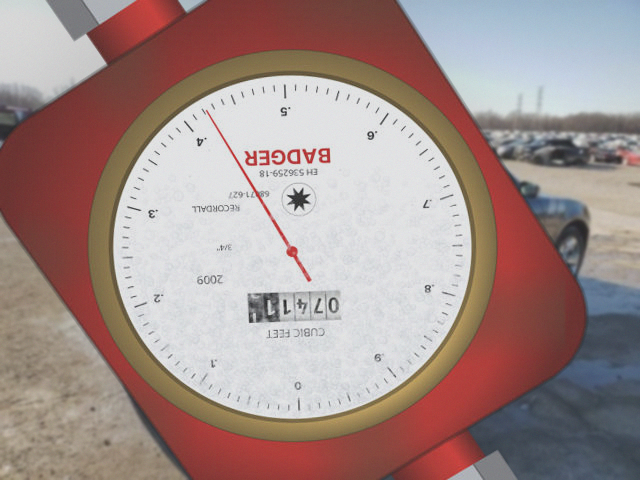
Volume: 74111.42 ft³
